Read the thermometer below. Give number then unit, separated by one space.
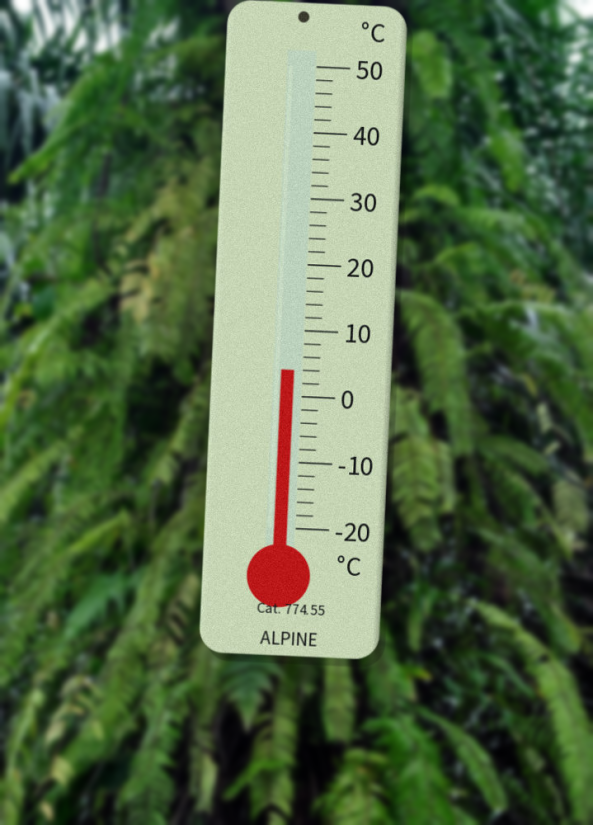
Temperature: 4 °C
